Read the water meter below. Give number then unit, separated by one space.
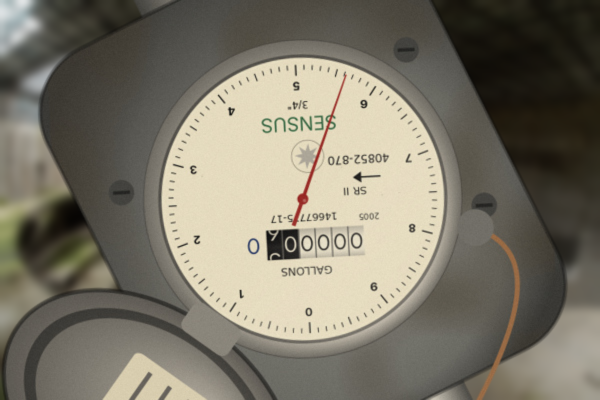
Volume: 55.6 gal
